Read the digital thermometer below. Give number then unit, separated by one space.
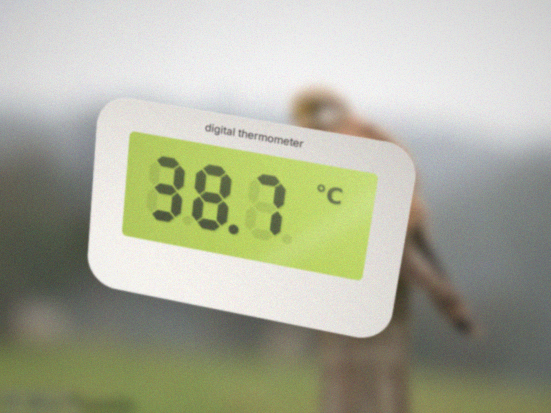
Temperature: 38.7 °C
